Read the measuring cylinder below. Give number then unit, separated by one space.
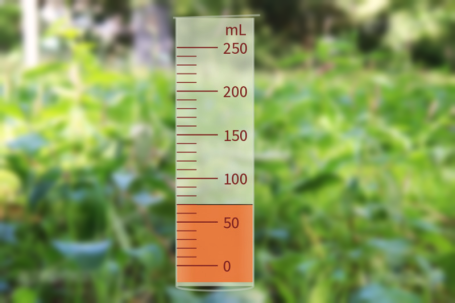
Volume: 70 mL
